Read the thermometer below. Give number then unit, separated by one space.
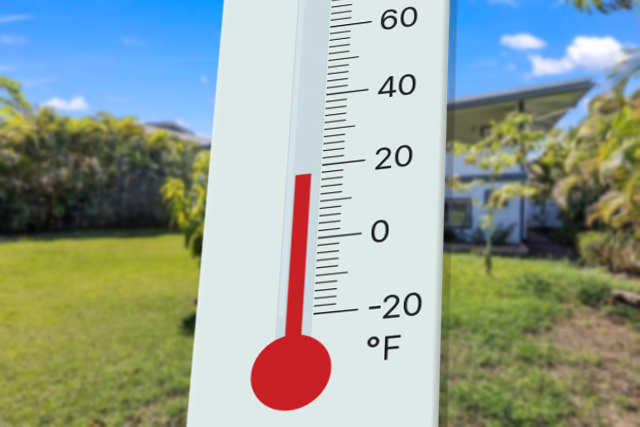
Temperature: 18 °F
